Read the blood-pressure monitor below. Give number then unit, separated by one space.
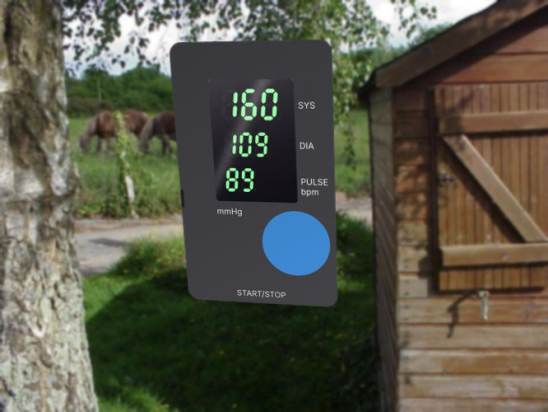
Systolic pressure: 160 mmHg
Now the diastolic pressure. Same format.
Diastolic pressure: 109 mmHg
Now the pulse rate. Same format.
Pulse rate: 89 bpm
